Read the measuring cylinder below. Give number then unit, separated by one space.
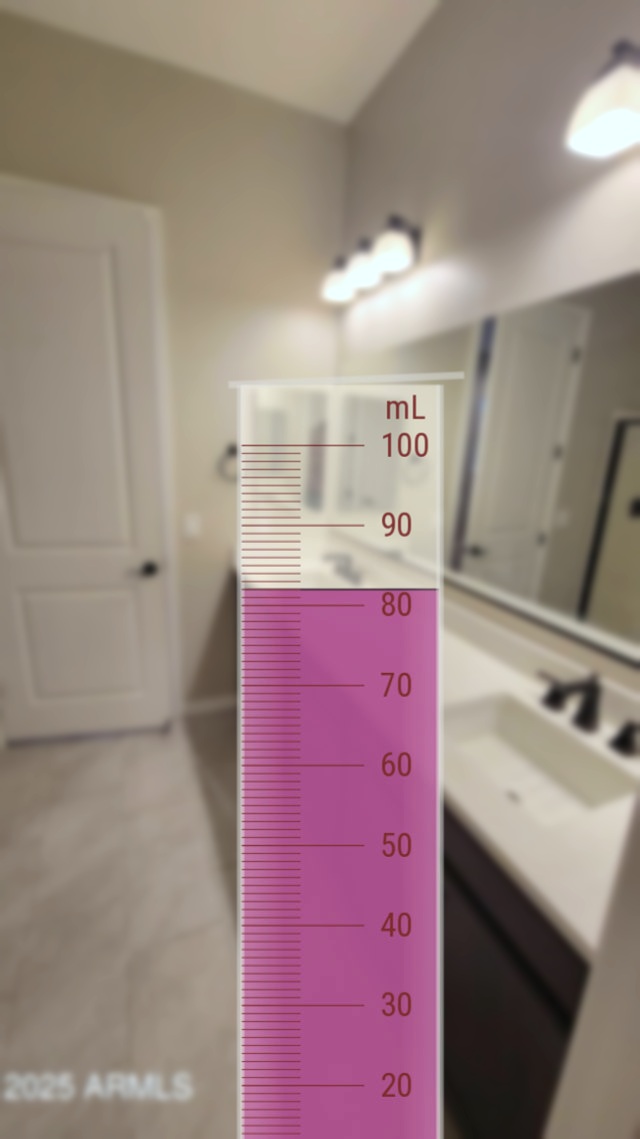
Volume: 82 mL
